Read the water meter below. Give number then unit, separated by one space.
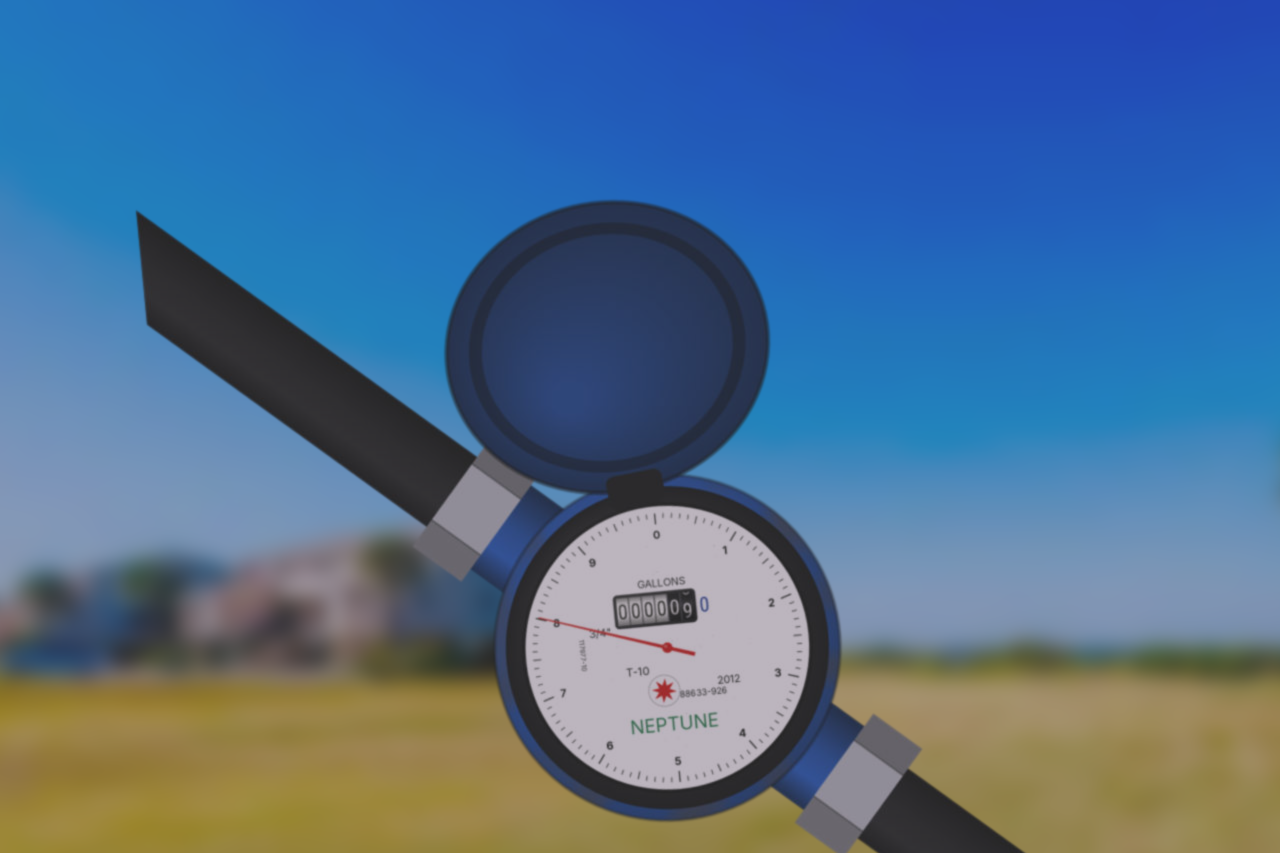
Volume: 88.0 gal
